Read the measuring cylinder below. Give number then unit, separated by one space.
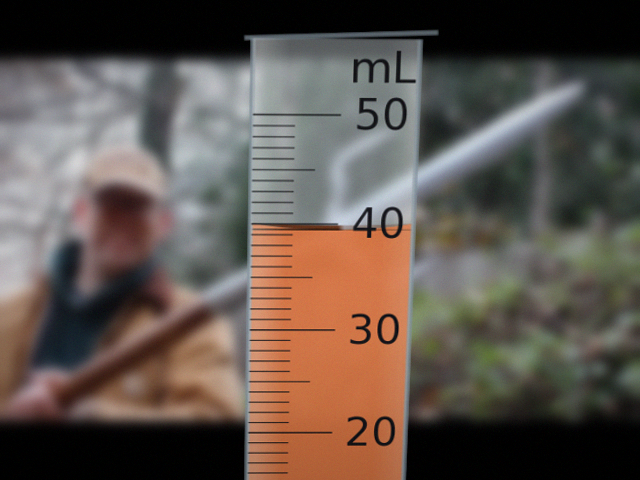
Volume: 39.5 mL
